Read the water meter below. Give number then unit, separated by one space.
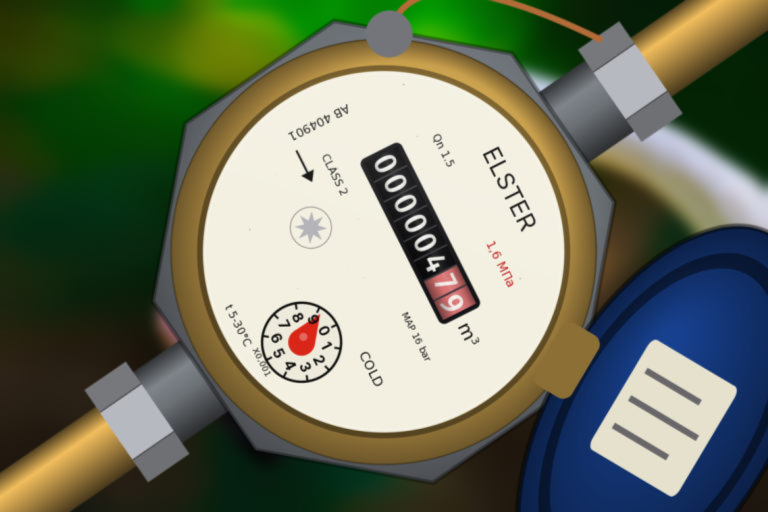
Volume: 4.789 m³
